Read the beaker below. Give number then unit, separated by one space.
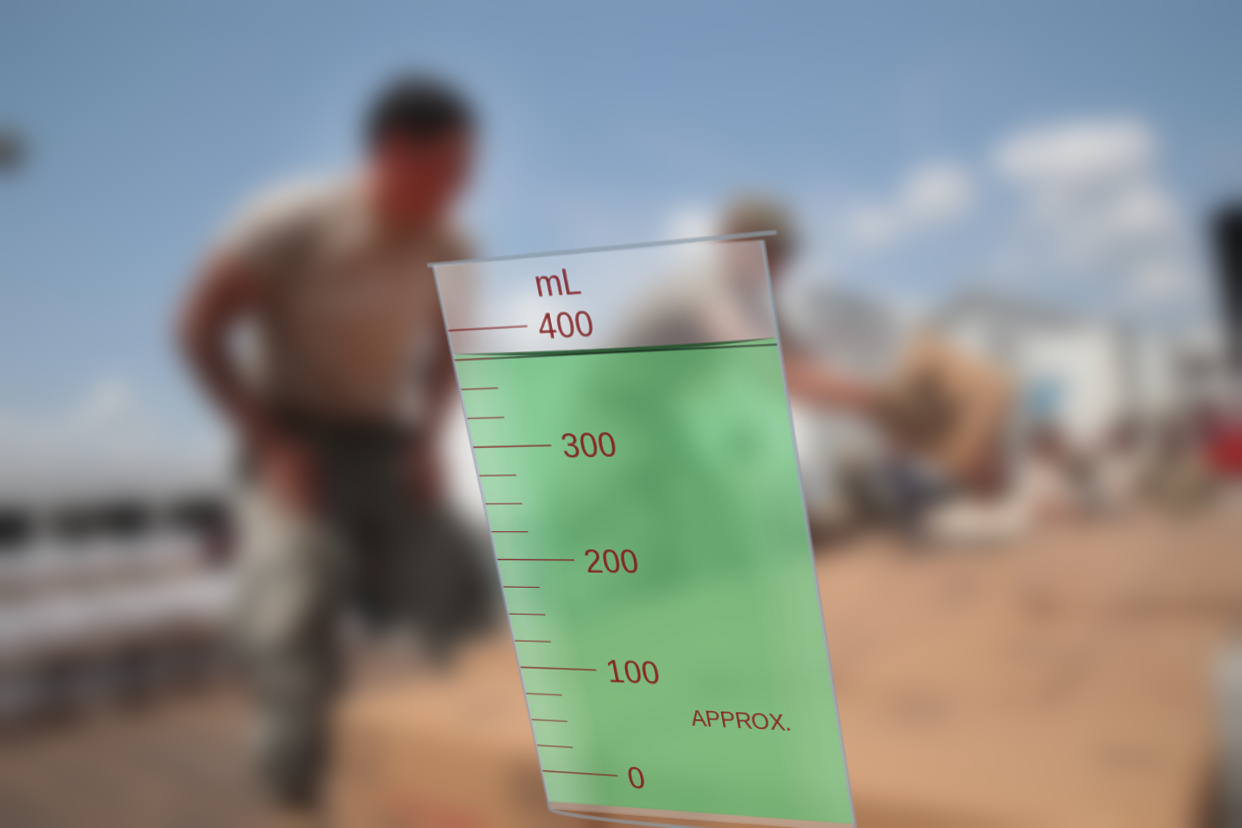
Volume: 375 mL
